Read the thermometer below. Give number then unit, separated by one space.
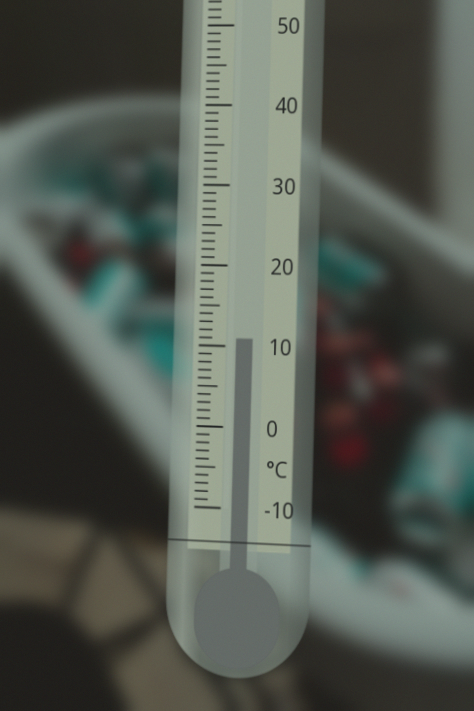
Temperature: 11 °C
